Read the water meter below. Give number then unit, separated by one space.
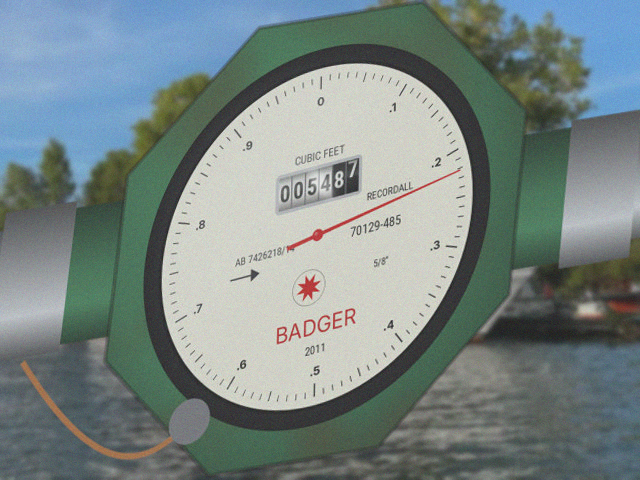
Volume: 5487.22 ft³
